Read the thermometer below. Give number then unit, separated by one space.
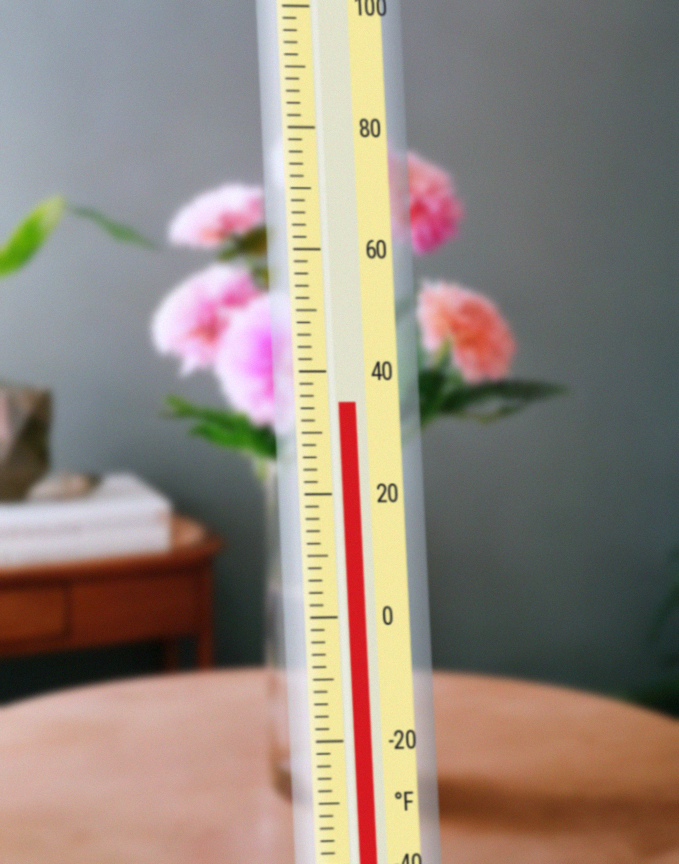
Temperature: 35 °F
